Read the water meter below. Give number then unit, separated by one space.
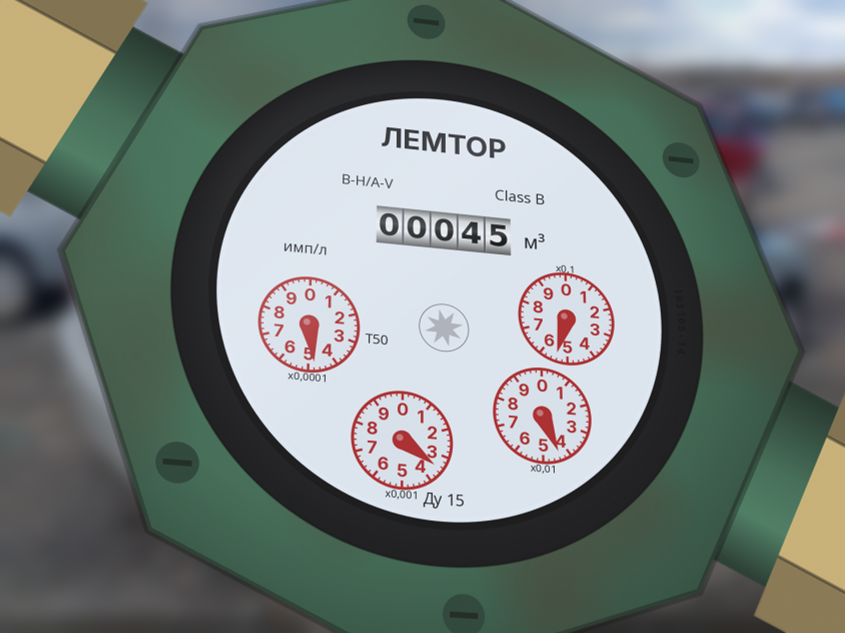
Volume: 45.5434 m³
